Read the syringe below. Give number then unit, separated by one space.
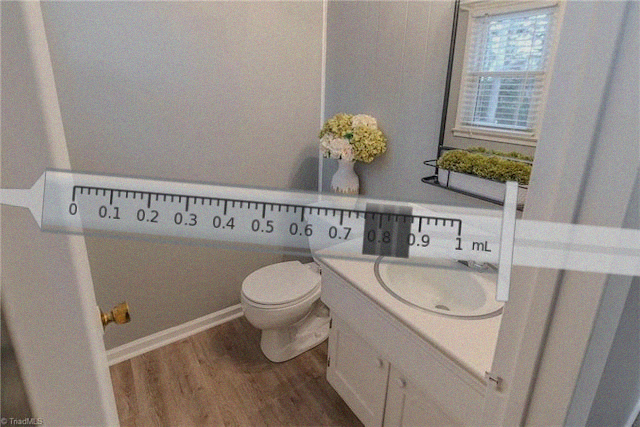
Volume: 0.76 mL
